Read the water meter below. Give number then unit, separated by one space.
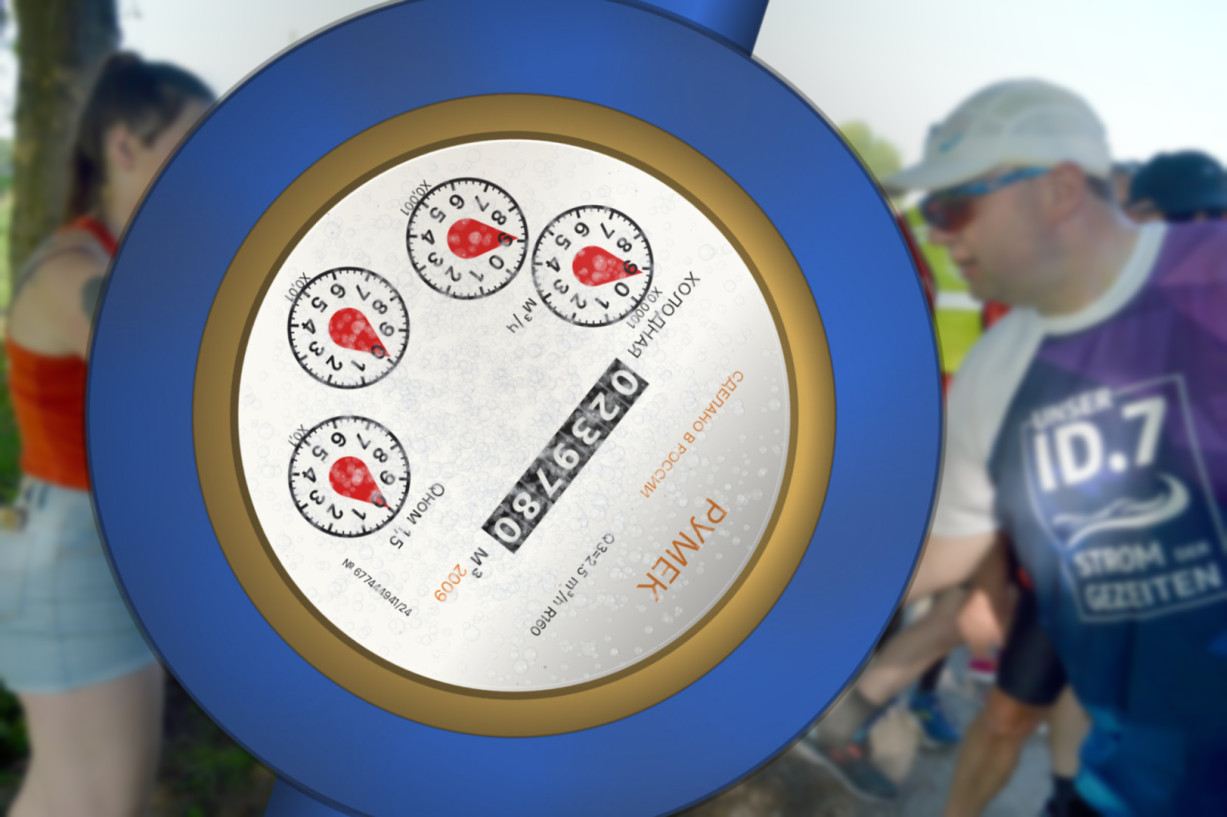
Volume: 239779.9989 m³
